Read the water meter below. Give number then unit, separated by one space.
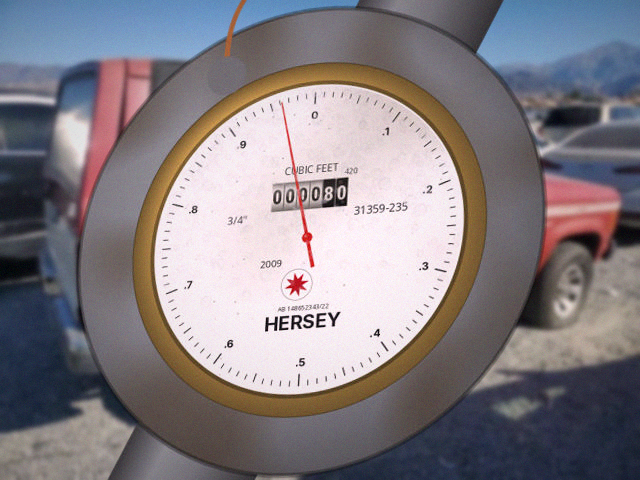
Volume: 79.96 ft³
